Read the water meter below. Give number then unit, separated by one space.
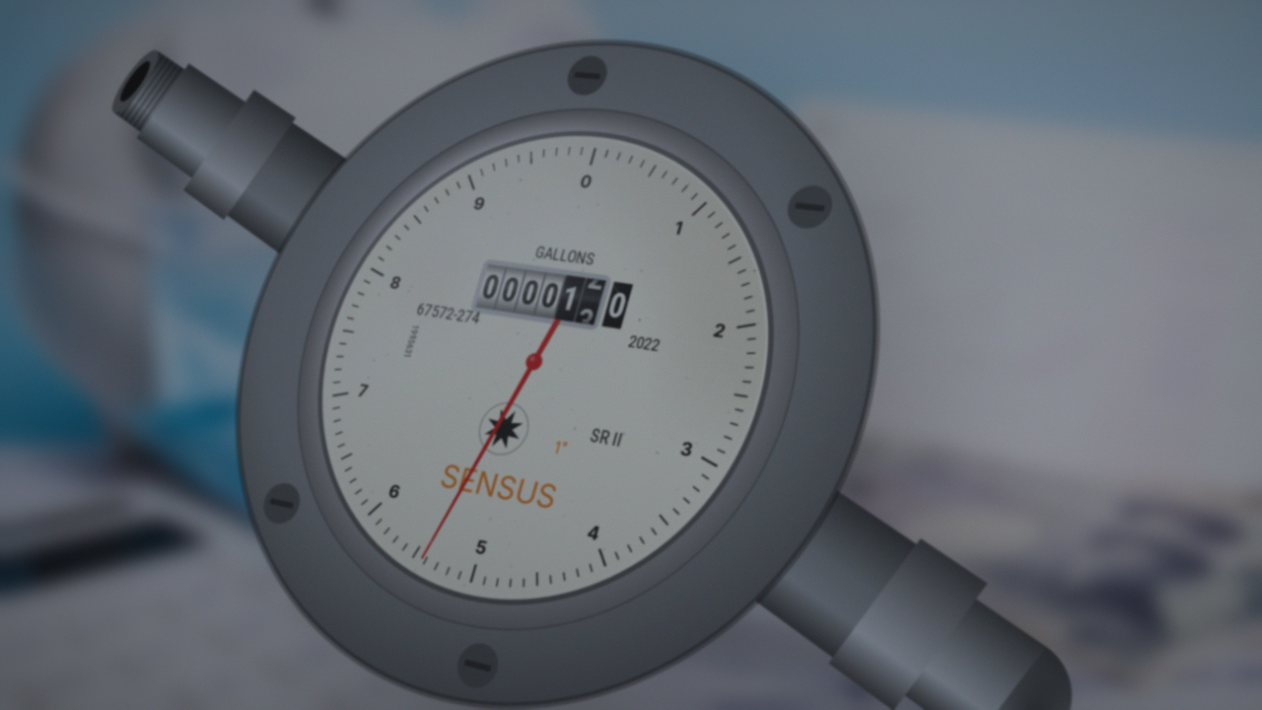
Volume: 125.4 gal
